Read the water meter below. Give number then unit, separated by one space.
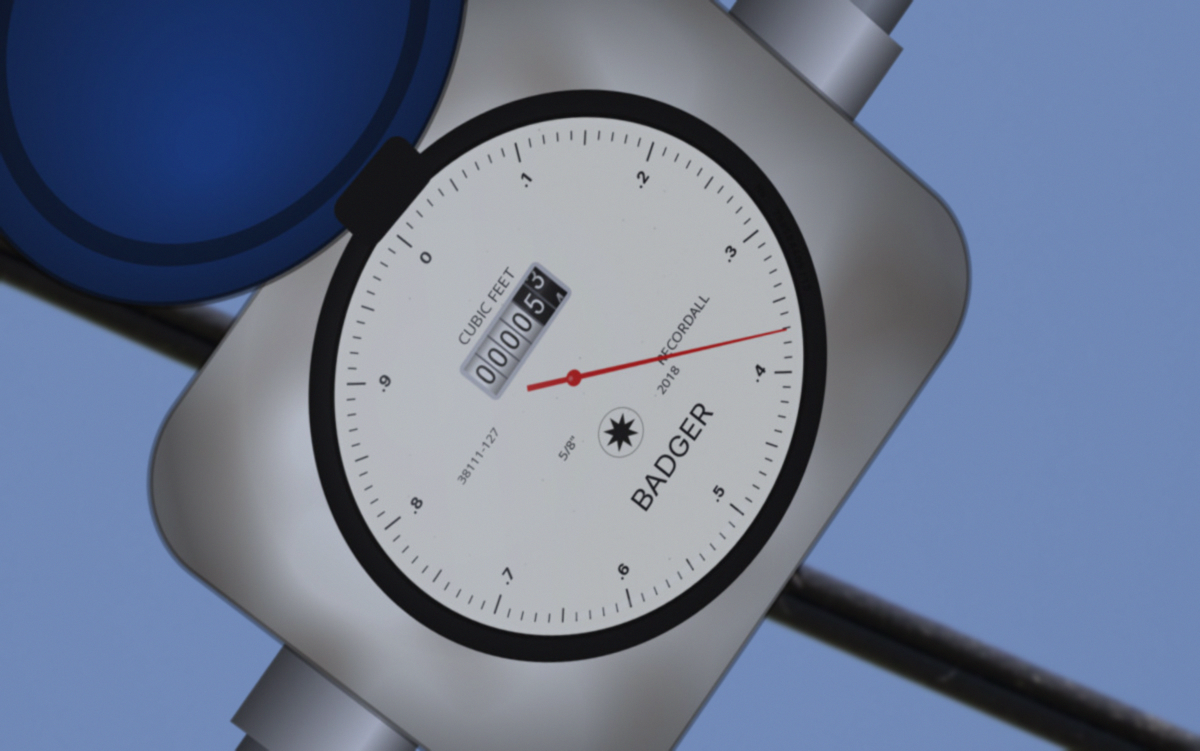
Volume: 53.37 ft³
